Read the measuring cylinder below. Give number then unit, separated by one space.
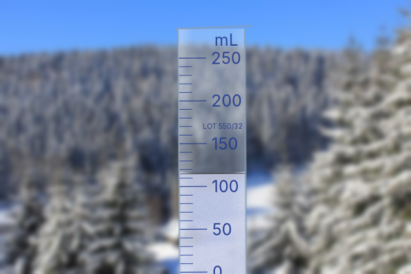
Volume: 115 mL
